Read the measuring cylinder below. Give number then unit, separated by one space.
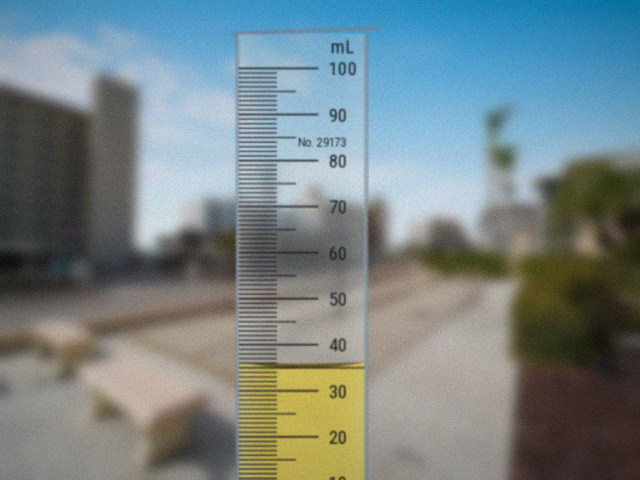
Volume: 35 mL
